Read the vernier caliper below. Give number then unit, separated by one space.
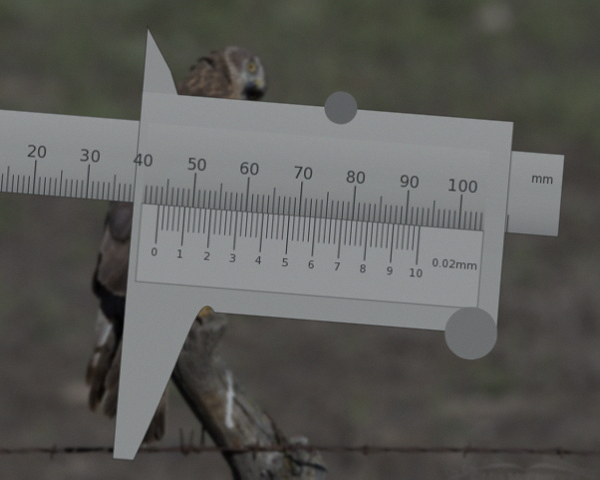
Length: 43.6 mm
